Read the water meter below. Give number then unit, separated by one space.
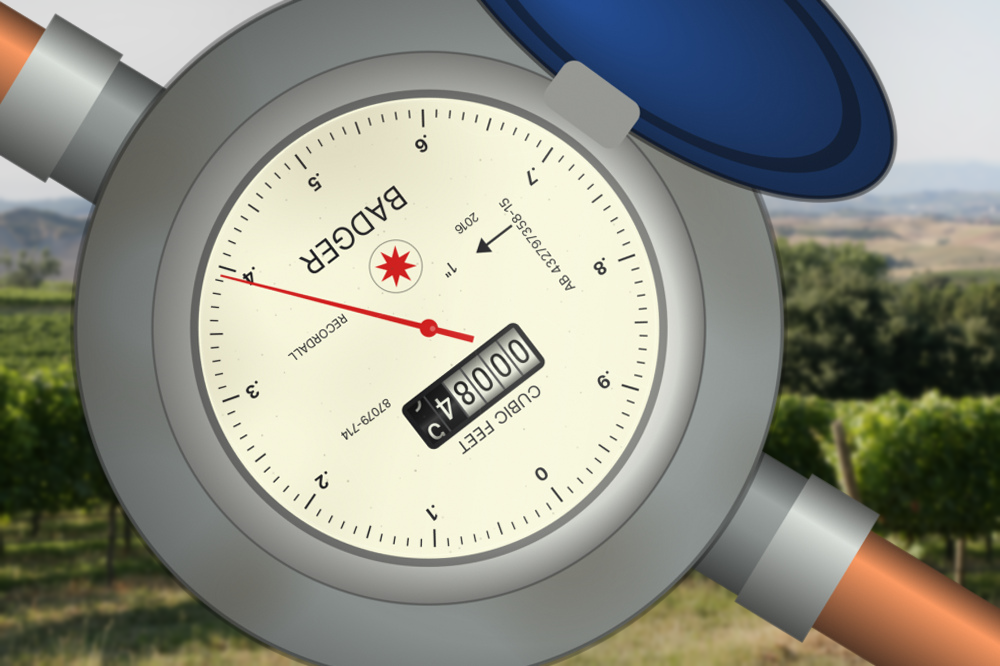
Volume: 845.39 ft³
